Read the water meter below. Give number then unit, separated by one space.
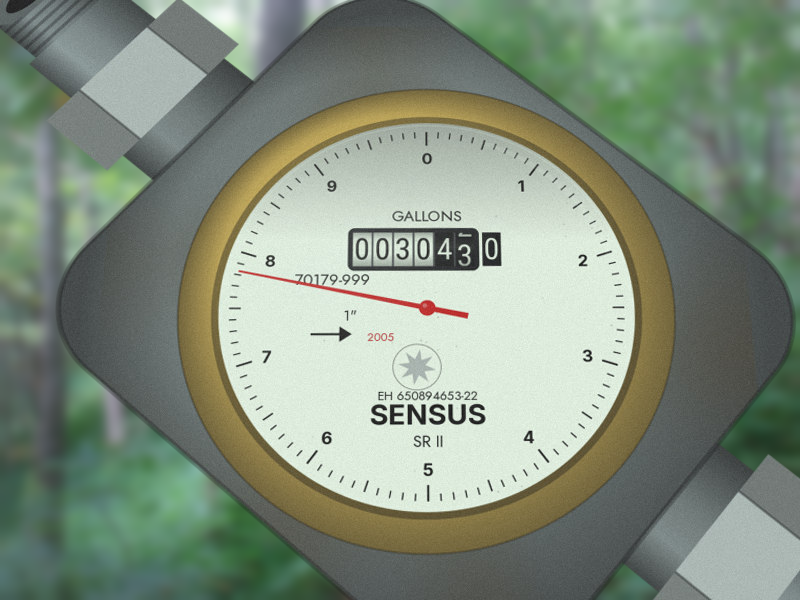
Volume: 30427.8 gal
